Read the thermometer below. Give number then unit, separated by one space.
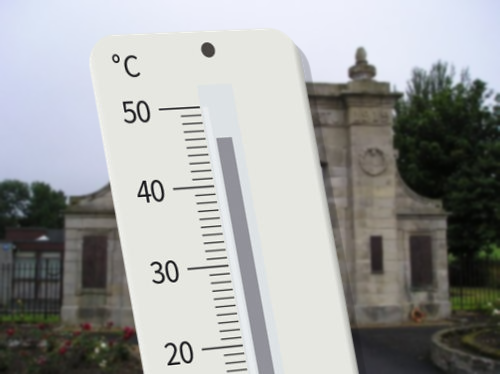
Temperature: 46 °C
